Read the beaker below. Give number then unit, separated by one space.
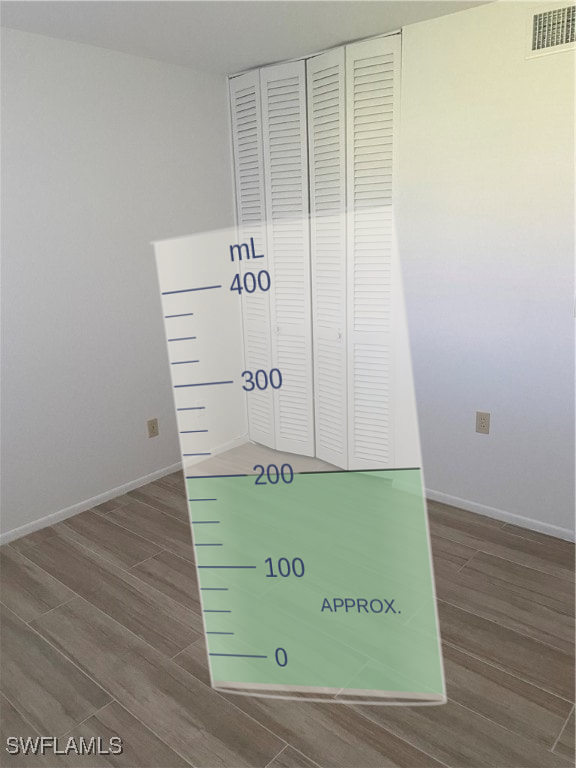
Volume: 200 mL
